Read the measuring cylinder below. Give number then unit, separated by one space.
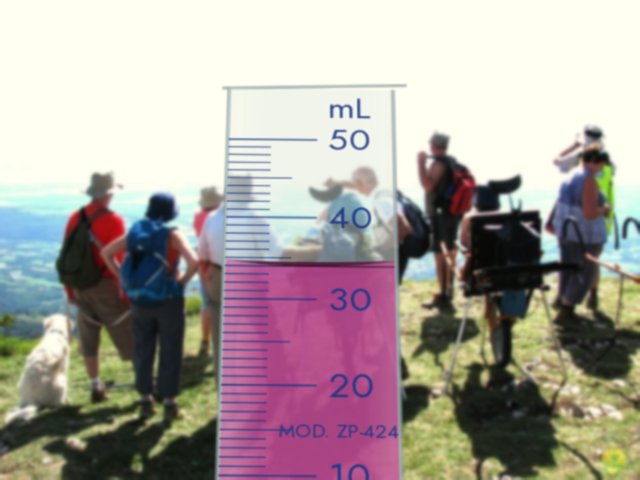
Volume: 34 mL
